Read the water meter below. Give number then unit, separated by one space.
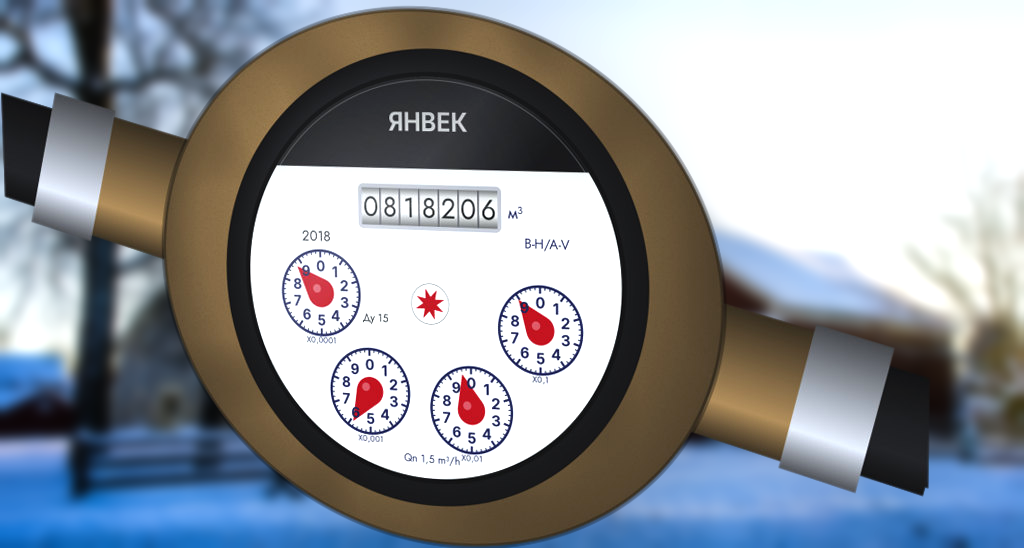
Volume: 818206.8958 m³
